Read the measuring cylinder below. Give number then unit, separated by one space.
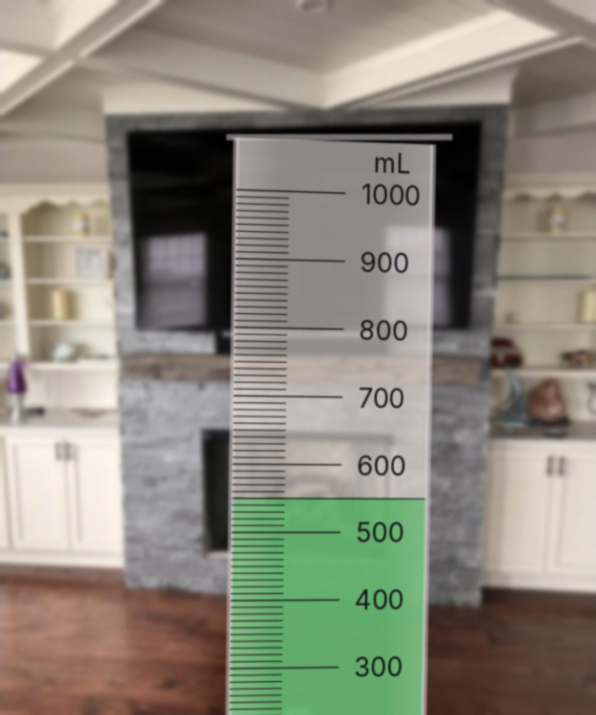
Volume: 550 mL
